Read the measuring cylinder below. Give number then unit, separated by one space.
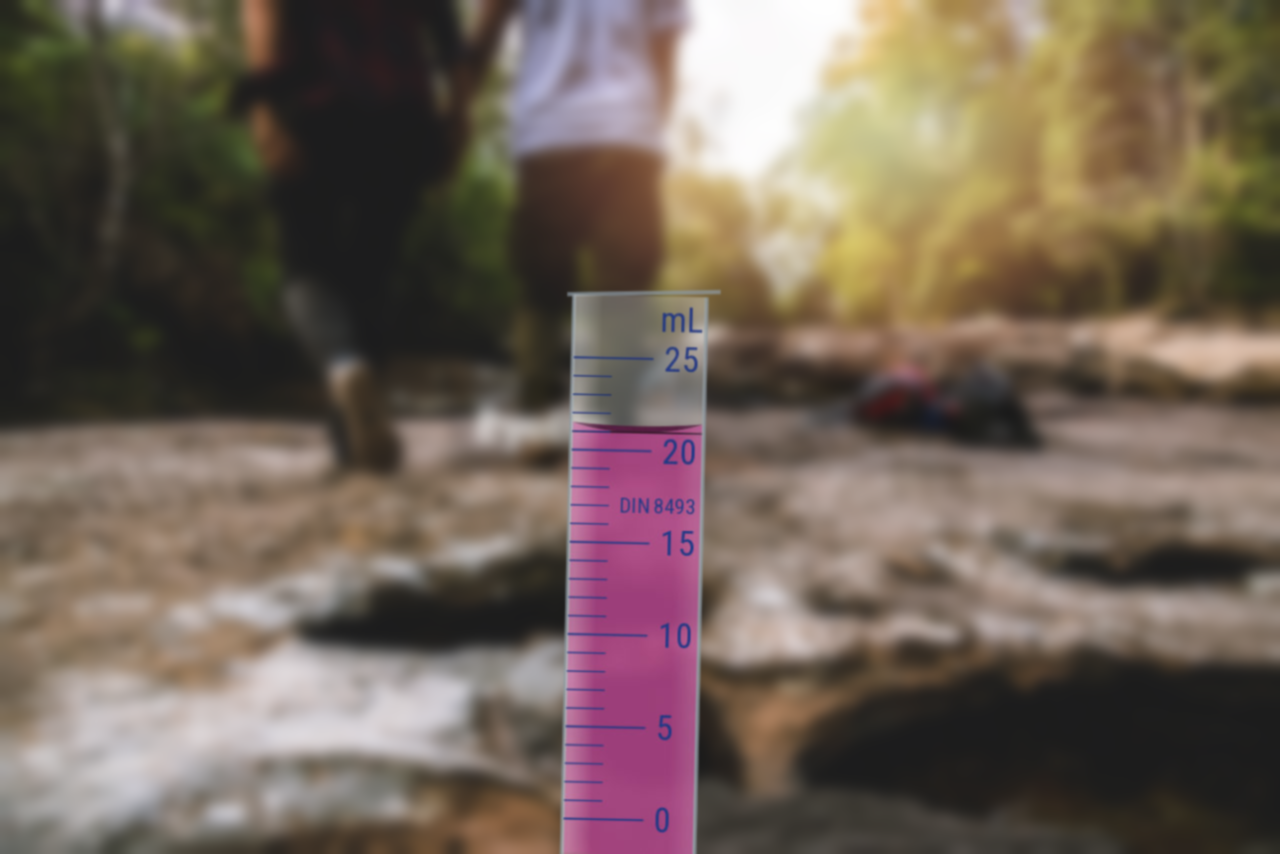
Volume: 21 mL
